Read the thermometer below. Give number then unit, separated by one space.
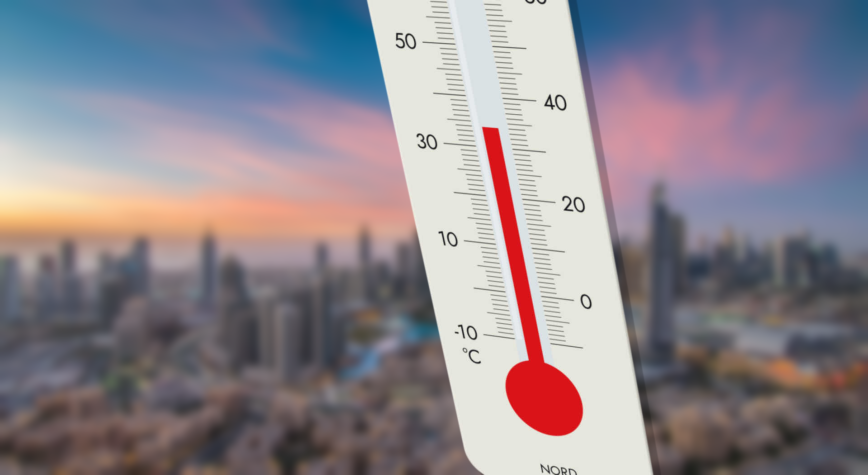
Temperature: 34 °C
